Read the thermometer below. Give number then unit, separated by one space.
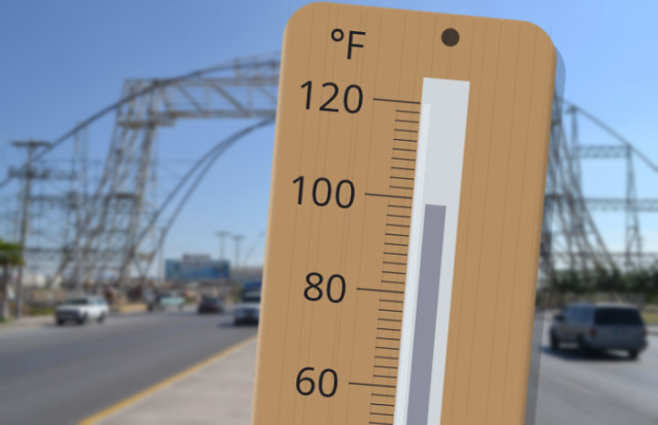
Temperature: 99 °F
